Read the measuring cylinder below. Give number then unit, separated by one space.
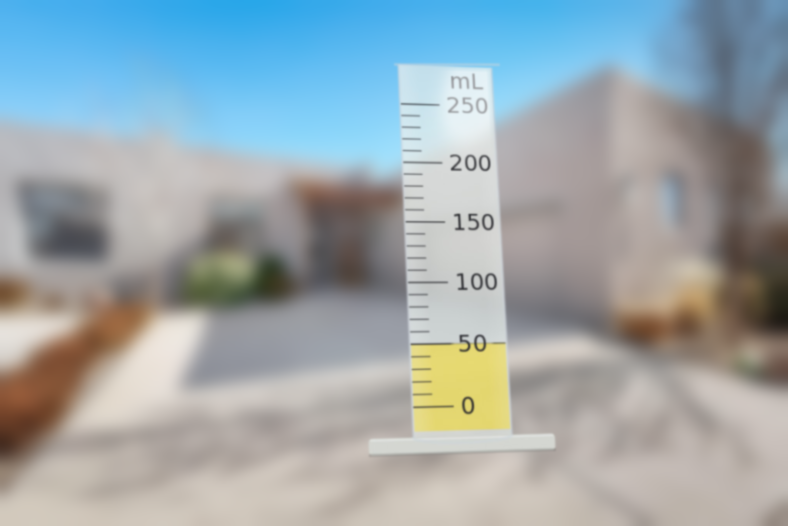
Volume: 50 mL
